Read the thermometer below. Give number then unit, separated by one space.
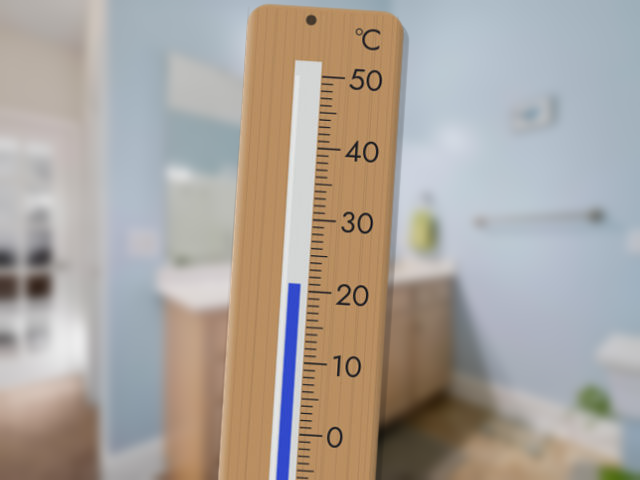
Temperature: 21 °C
